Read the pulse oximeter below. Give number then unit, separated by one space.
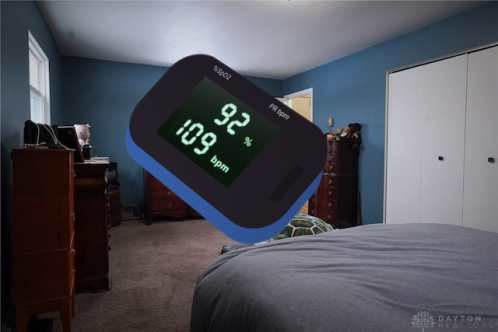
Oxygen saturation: 92 %
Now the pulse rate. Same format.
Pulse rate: 109 bpm
